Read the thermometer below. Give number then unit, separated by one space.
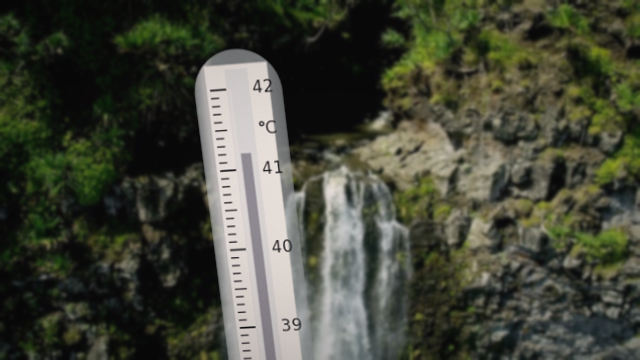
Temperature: 41.2 °C
